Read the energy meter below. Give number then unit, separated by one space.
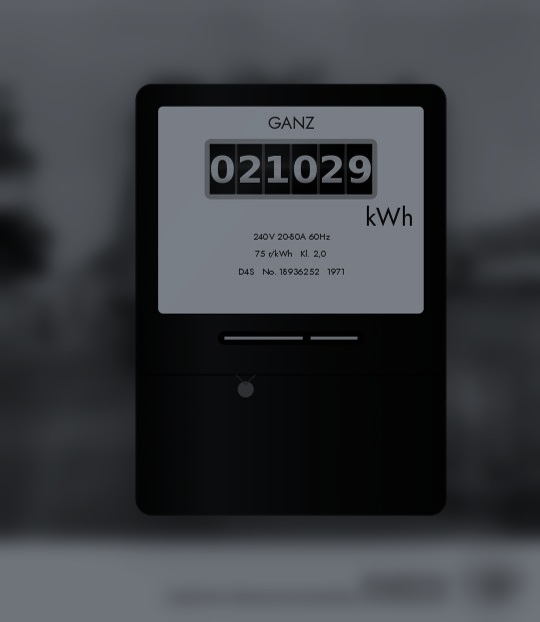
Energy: 21029 kWh
